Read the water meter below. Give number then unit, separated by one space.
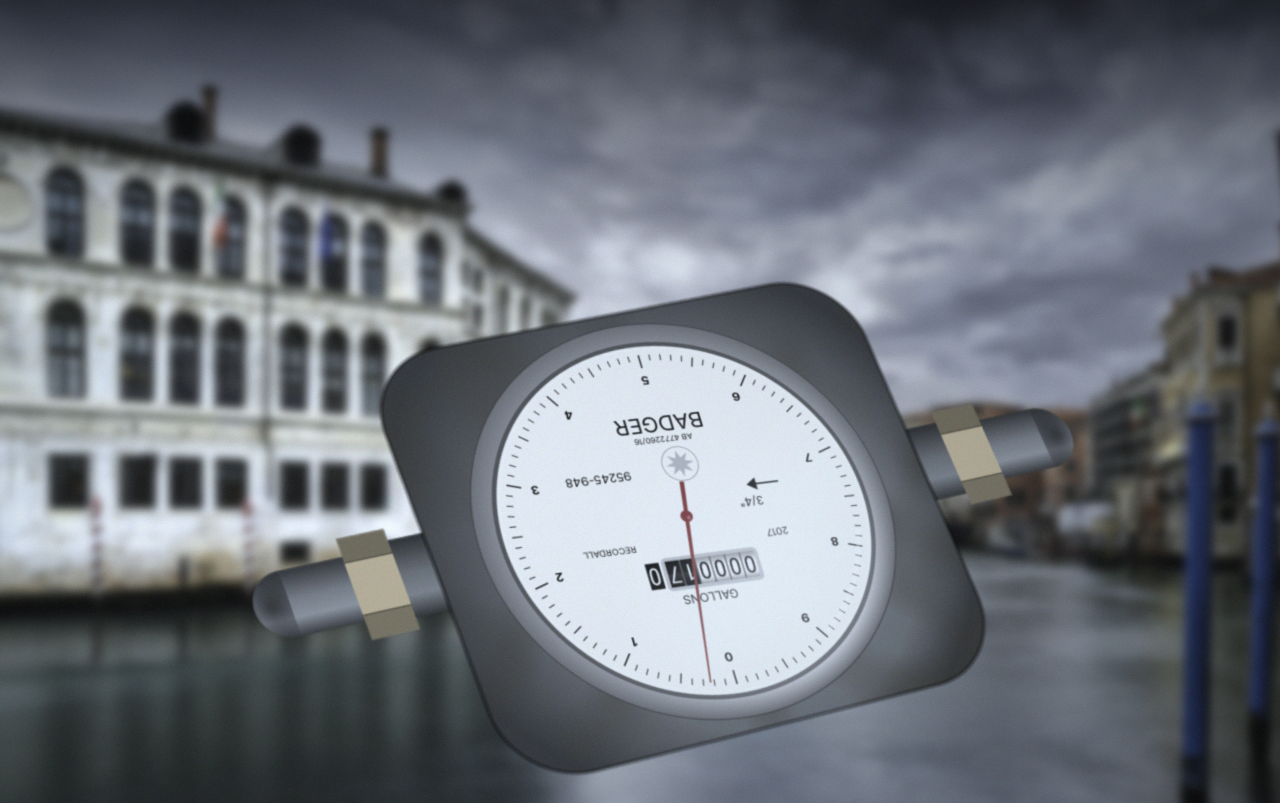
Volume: 170.2 gal
